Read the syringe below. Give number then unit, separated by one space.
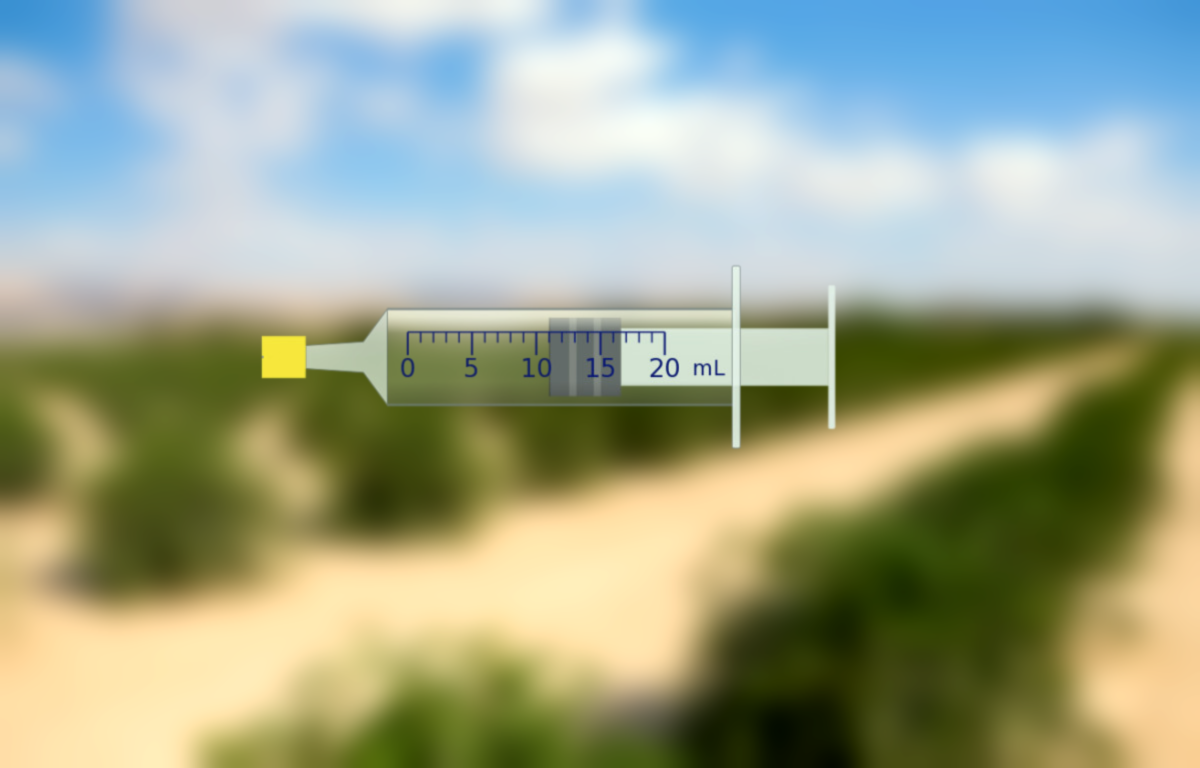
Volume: 11 mL
